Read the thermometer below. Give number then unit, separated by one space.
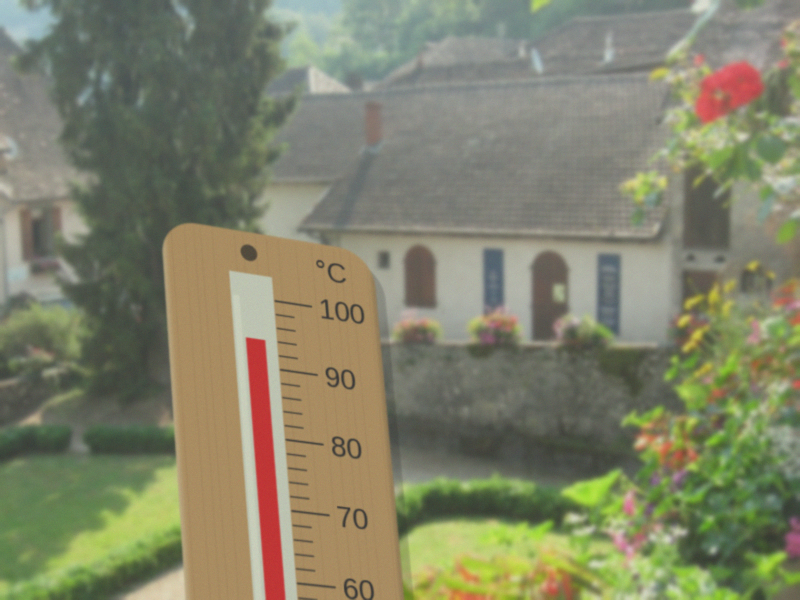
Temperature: 94 °C
